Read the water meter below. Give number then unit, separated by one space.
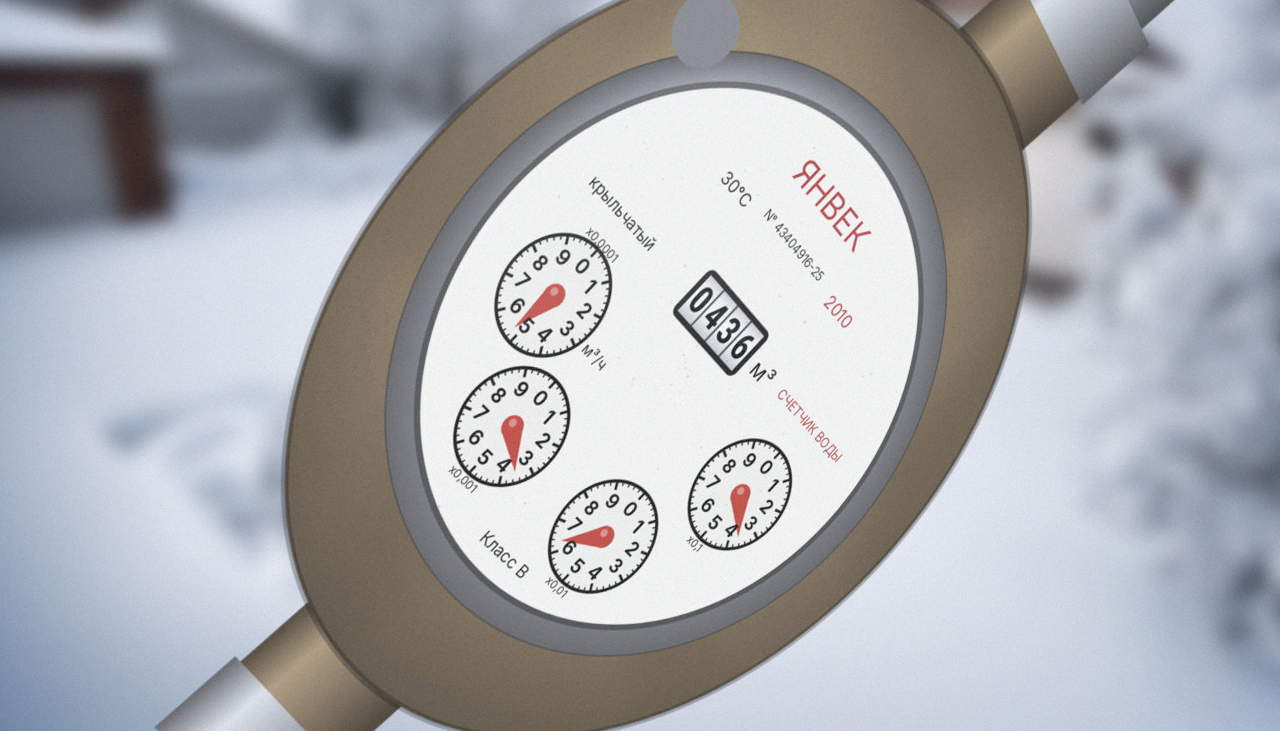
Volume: 436.3635 m³
